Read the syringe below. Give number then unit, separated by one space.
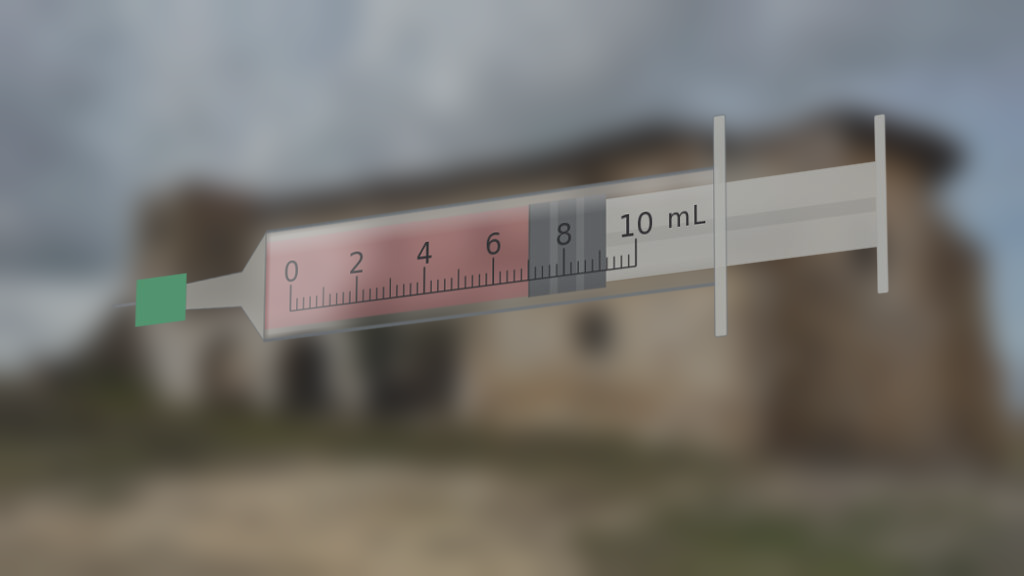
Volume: 7 mL
